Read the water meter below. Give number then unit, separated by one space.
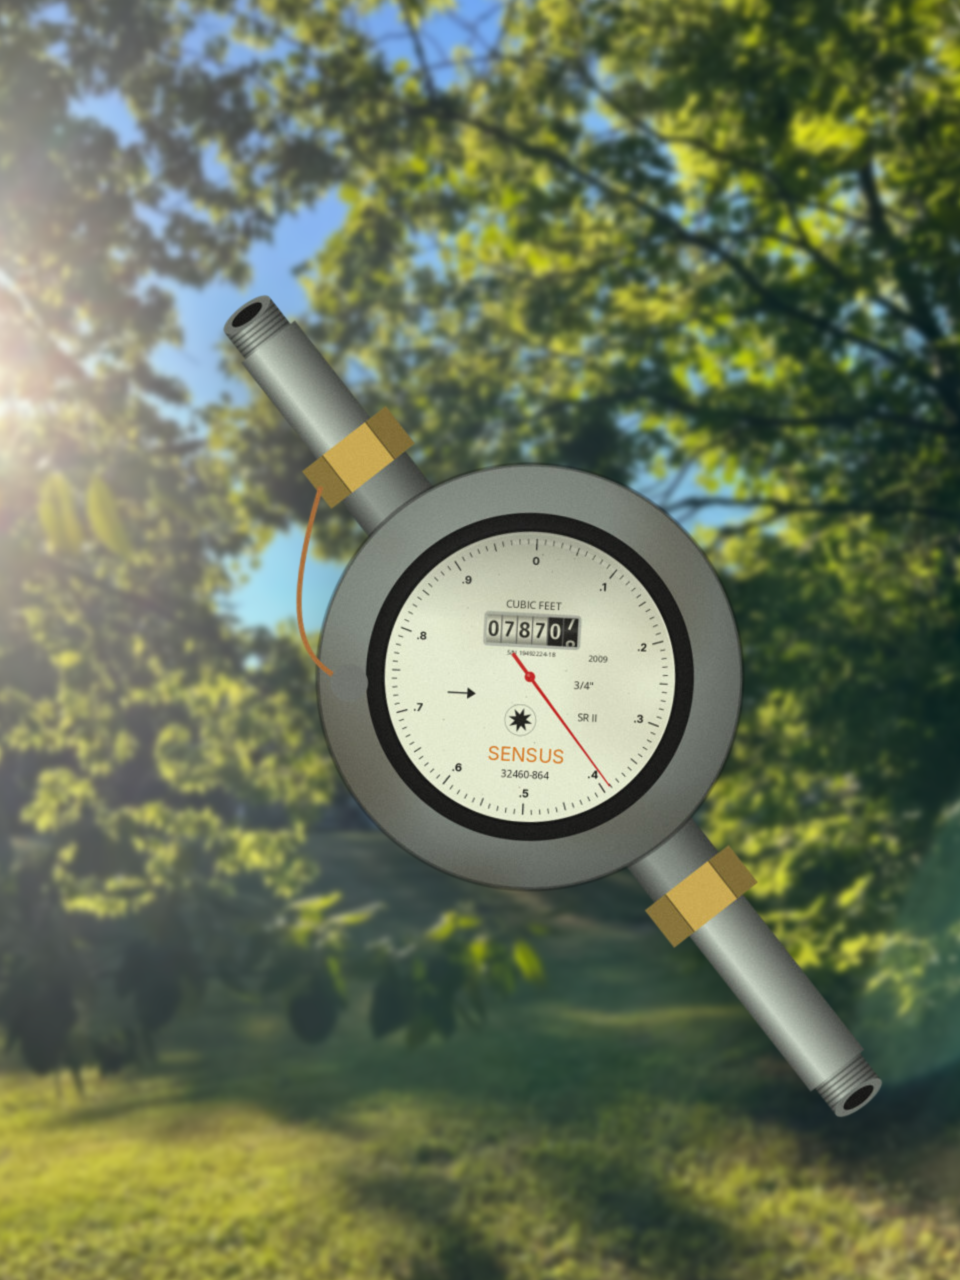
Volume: 78707.39 ft³
